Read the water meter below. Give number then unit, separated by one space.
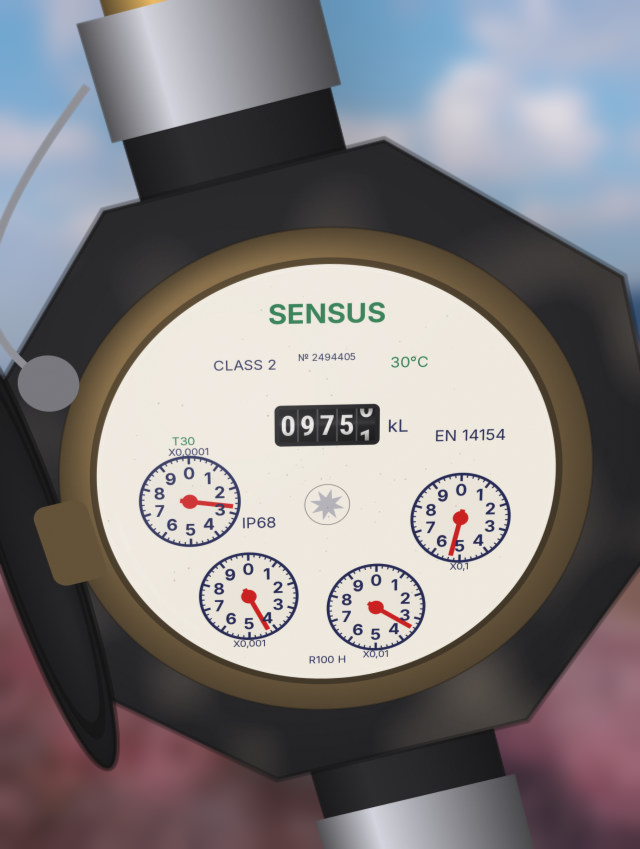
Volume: 9750.5342 kL
